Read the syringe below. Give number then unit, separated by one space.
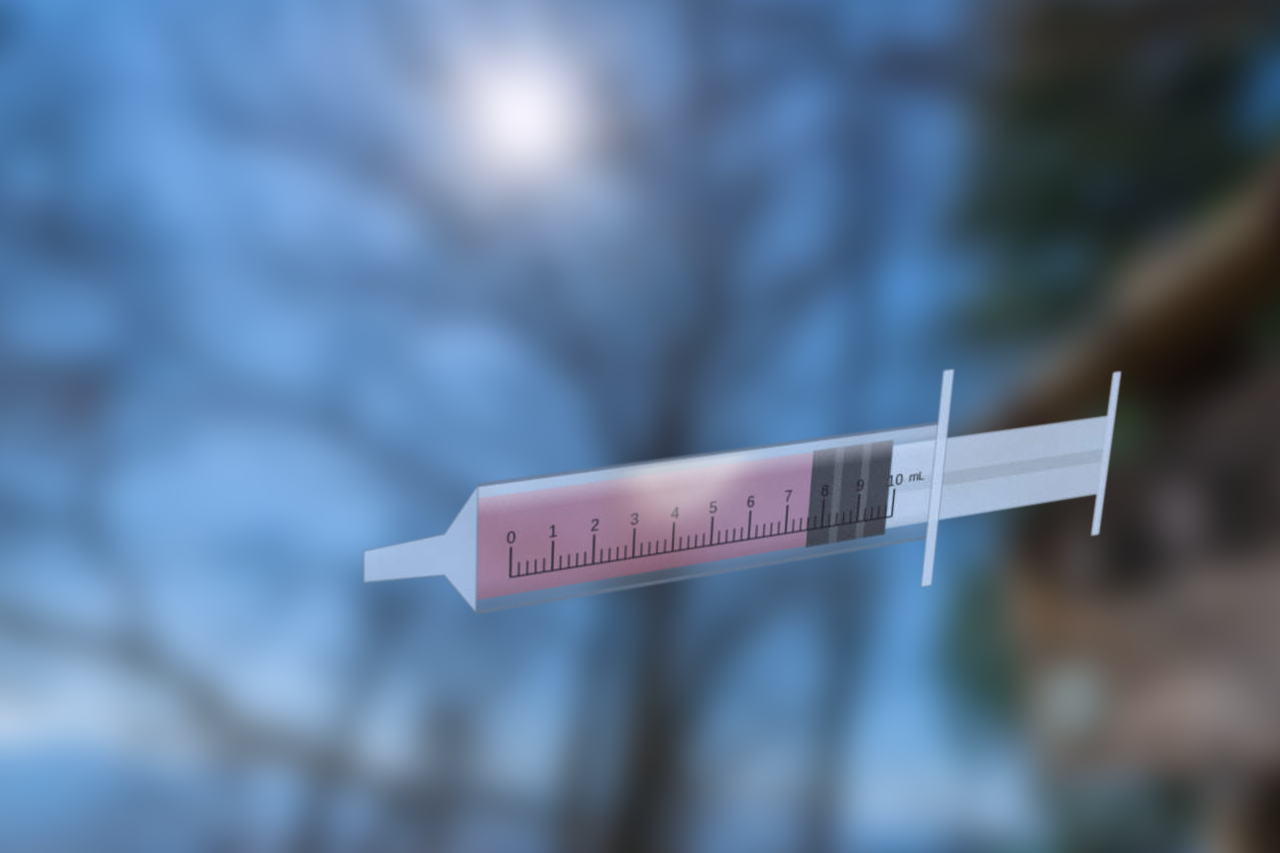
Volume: 7.6 mL
